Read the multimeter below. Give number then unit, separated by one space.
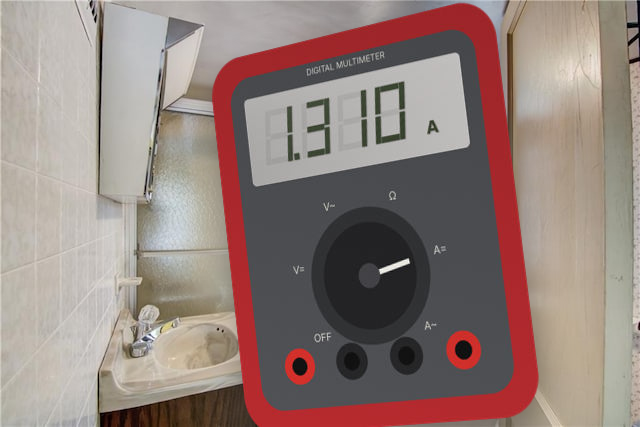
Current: 1.310 A
